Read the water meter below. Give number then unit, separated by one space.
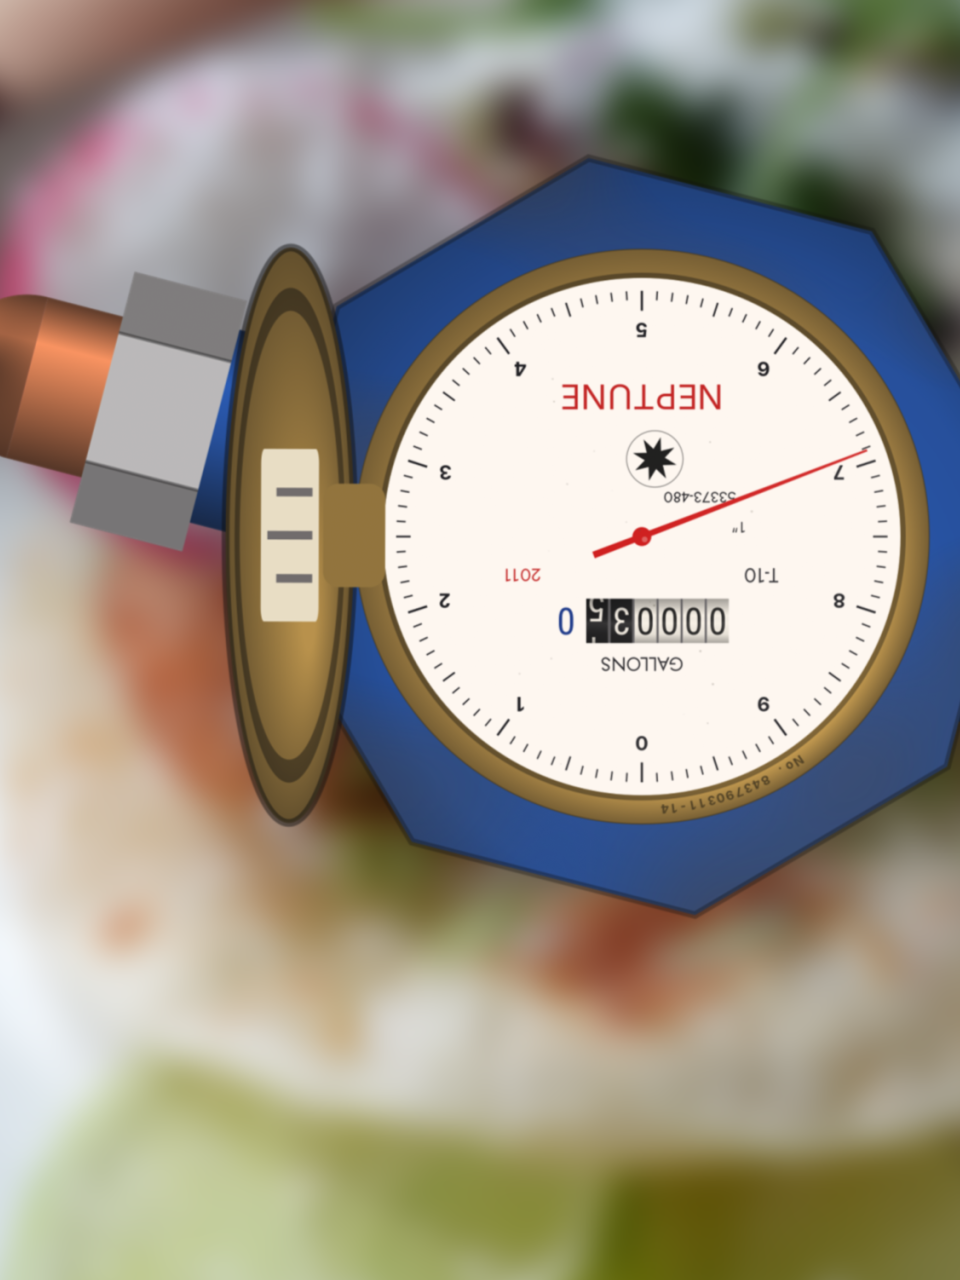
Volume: 346.9 gal
